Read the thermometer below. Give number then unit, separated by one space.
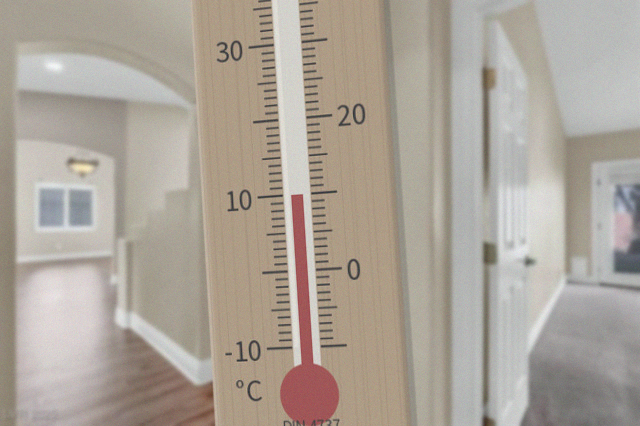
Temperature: 10 °C
